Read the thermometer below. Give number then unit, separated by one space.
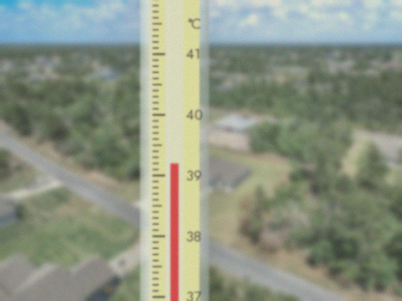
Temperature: 39.2 °C
